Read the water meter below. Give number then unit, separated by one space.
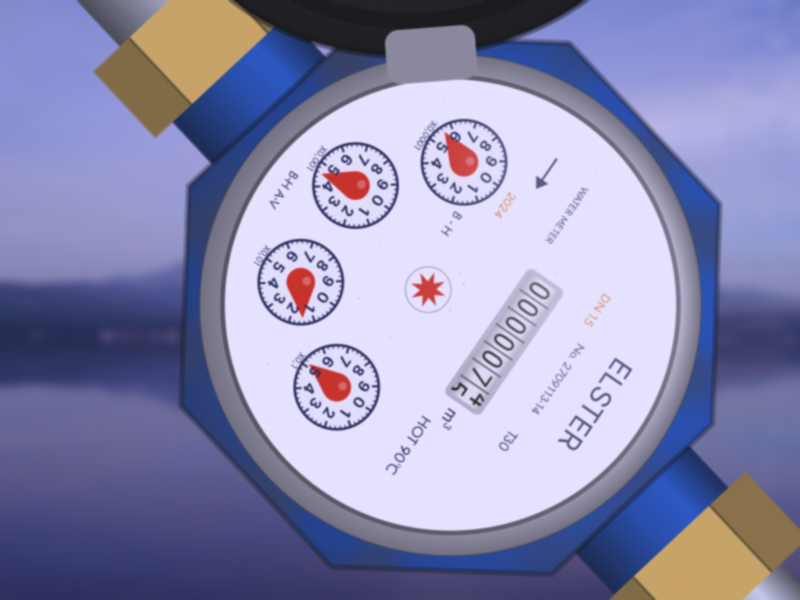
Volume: 74.5145 m³
